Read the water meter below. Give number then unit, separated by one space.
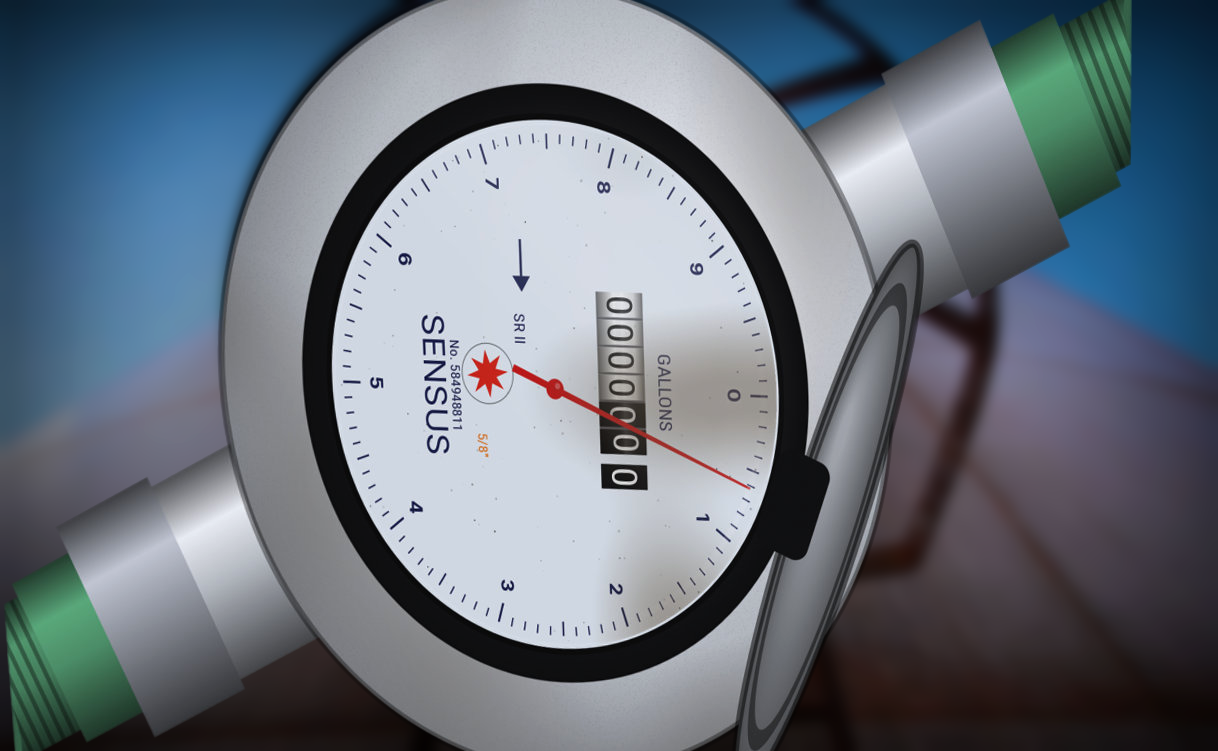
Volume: 0.6 gal
